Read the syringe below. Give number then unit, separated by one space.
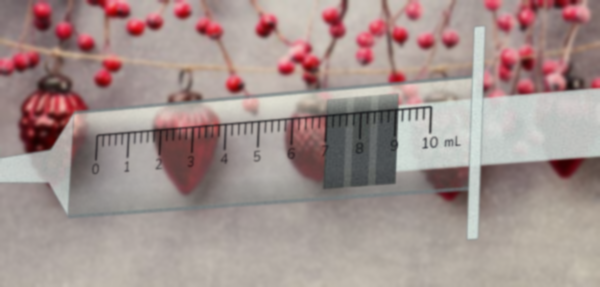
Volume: 7 mL
